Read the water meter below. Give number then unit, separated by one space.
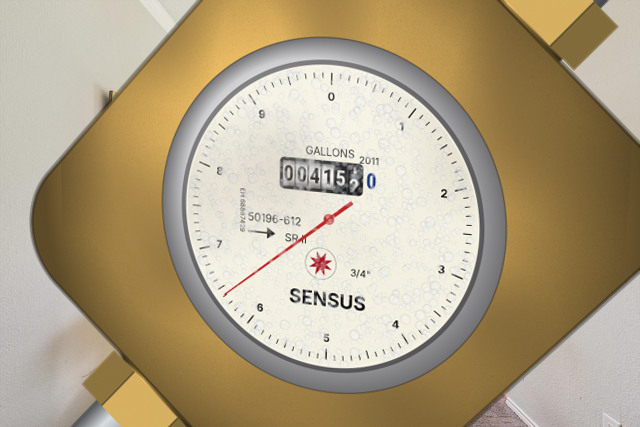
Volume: 41516.4 gal
